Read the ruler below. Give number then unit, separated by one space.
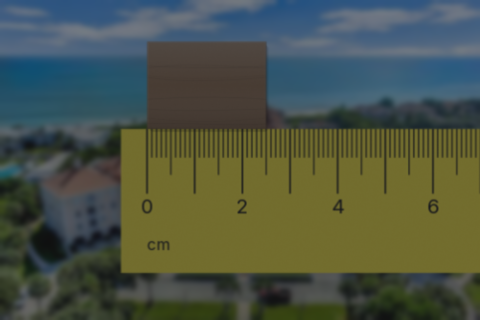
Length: 2.5 cm
